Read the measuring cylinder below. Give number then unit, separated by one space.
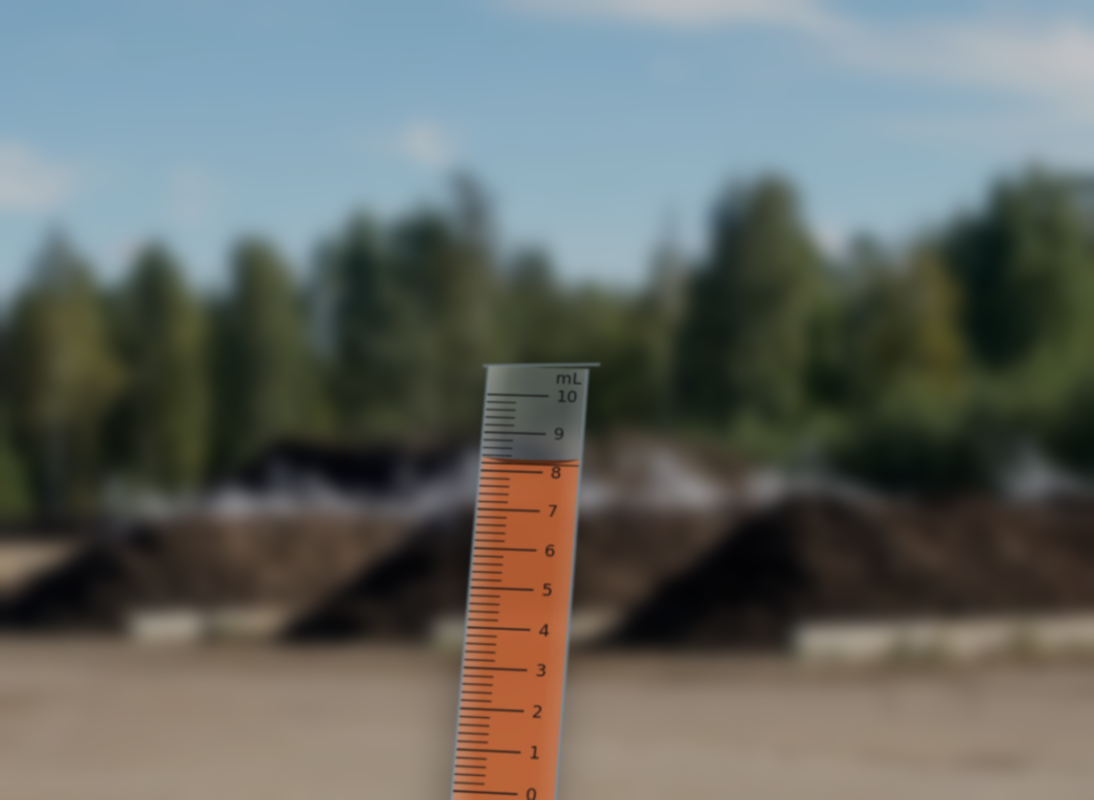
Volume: 8.2 mL
